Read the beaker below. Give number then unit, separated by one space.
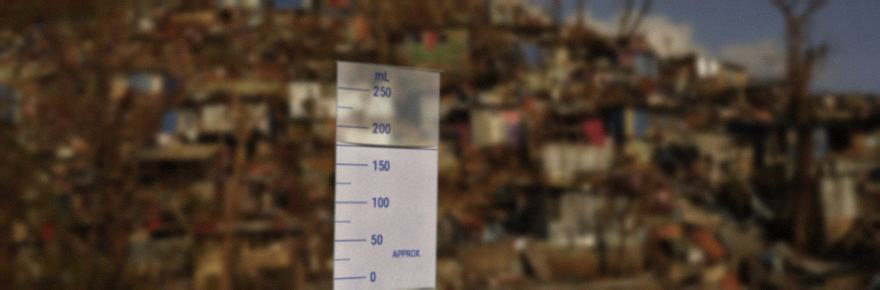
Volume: 175 mL
